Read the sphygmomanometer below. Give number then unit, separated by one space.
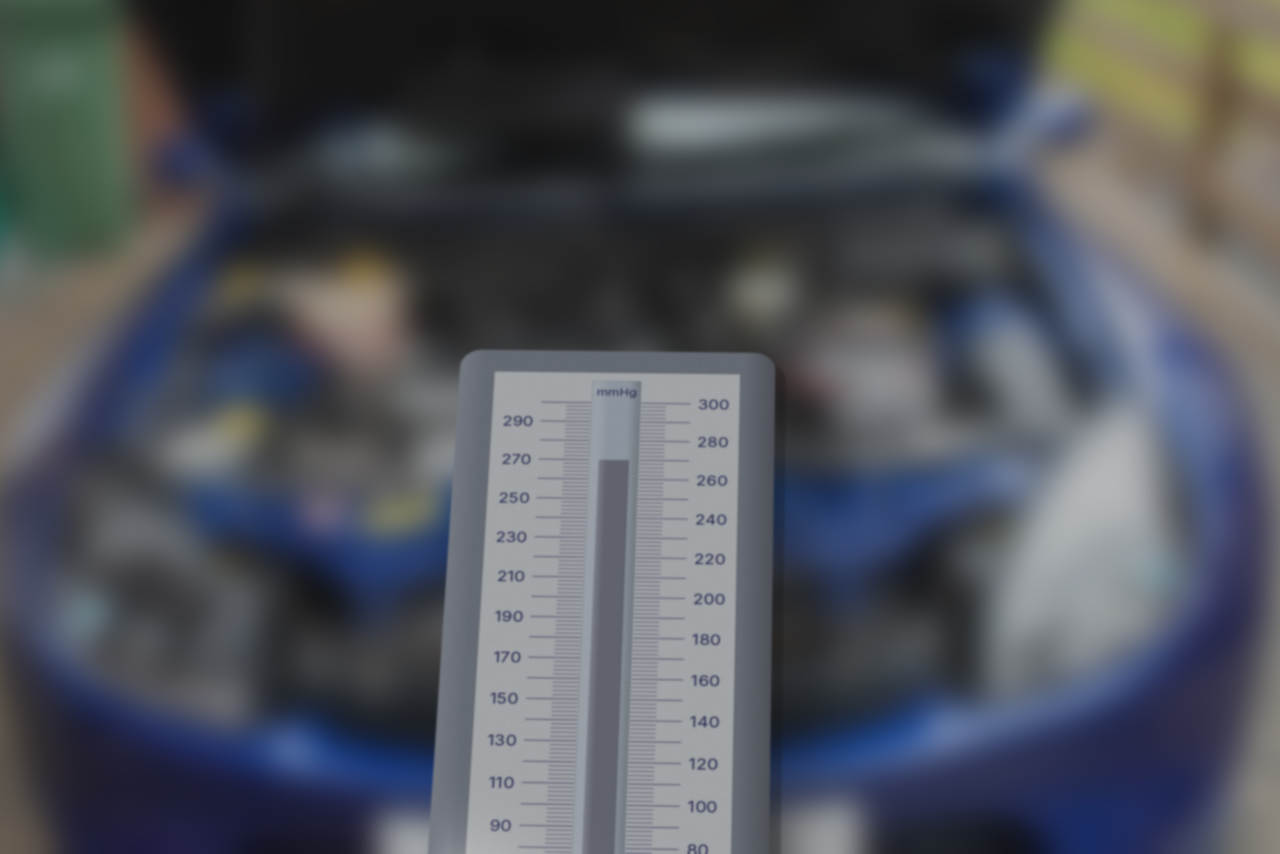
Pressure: 270 mmHg
